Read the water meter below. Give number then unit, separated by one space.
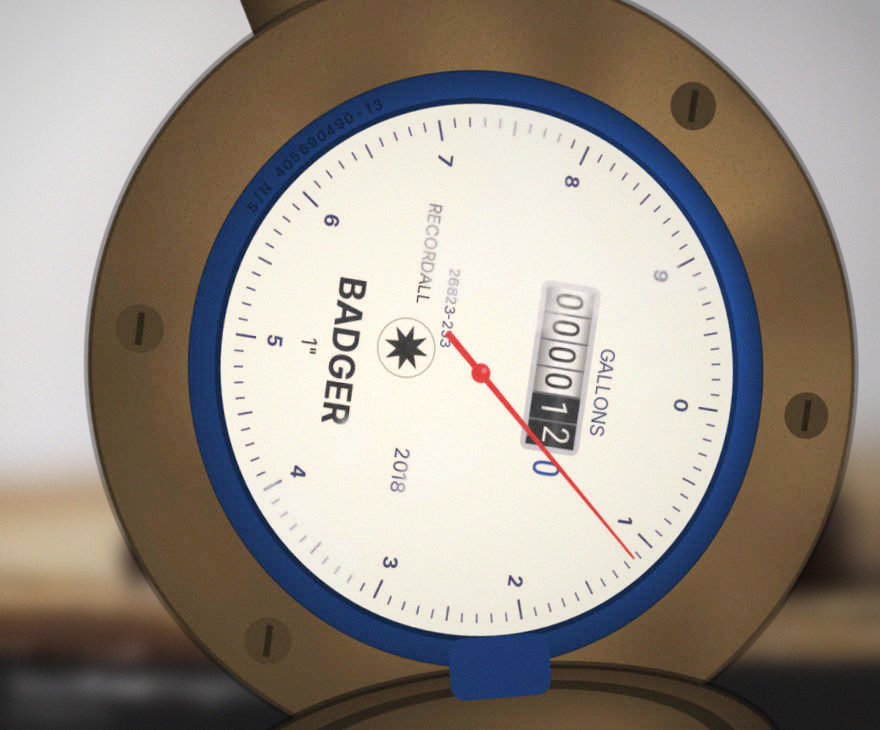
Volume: 121.1 gal
